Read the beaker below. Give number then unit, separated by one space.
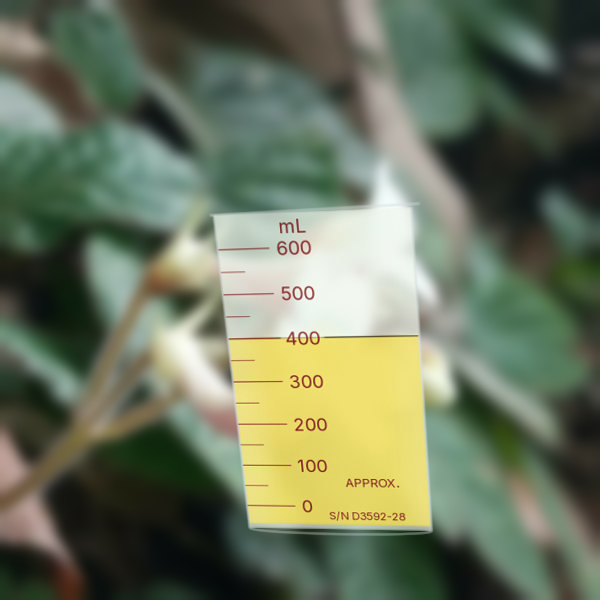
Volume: 400 mL
